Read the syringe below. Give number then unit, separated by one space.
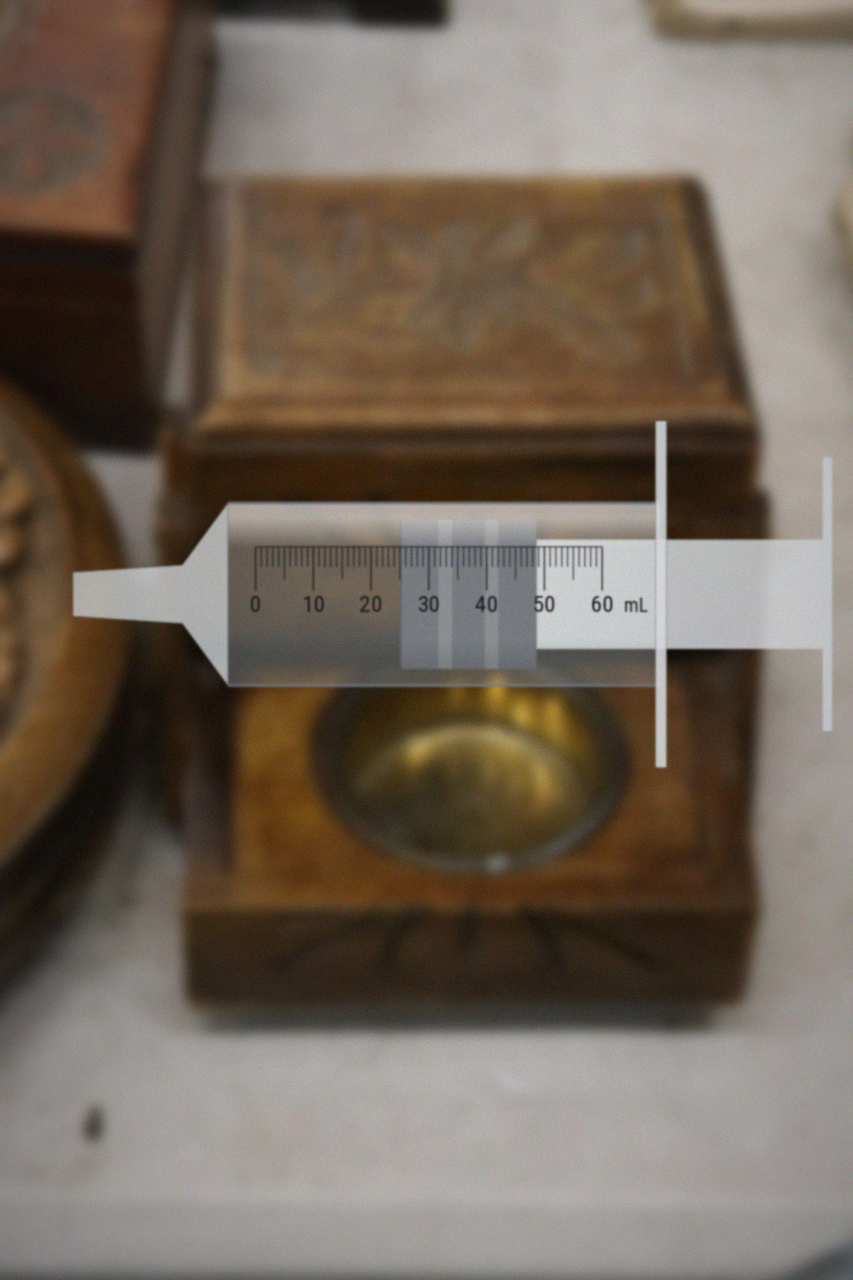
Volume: 25 mL
